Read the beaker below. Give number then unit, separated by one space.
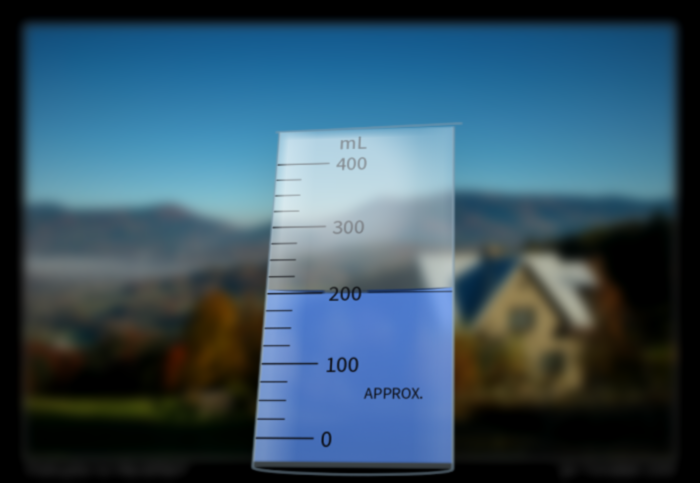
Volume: 200 mL
